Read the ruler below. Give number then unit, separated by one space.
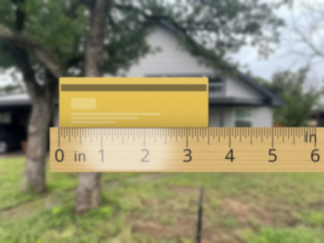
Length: 3.5 in
